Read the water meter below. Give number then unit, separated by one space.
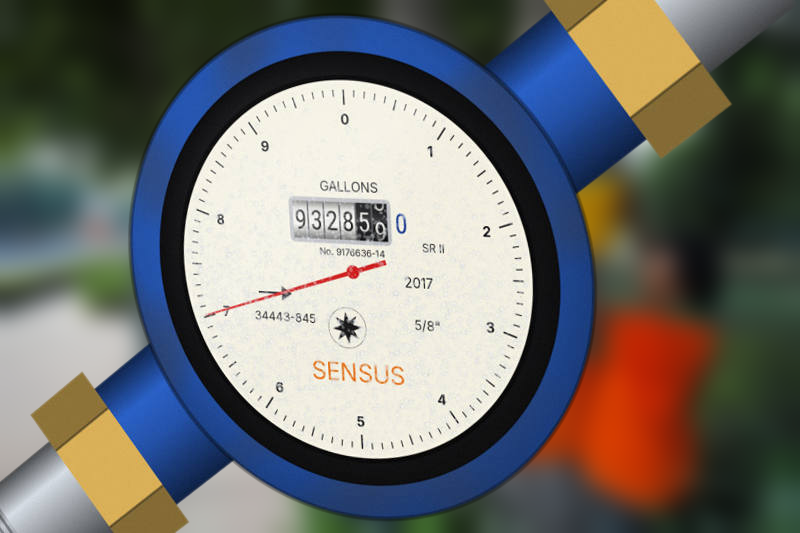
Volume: 9328587.0 gal
